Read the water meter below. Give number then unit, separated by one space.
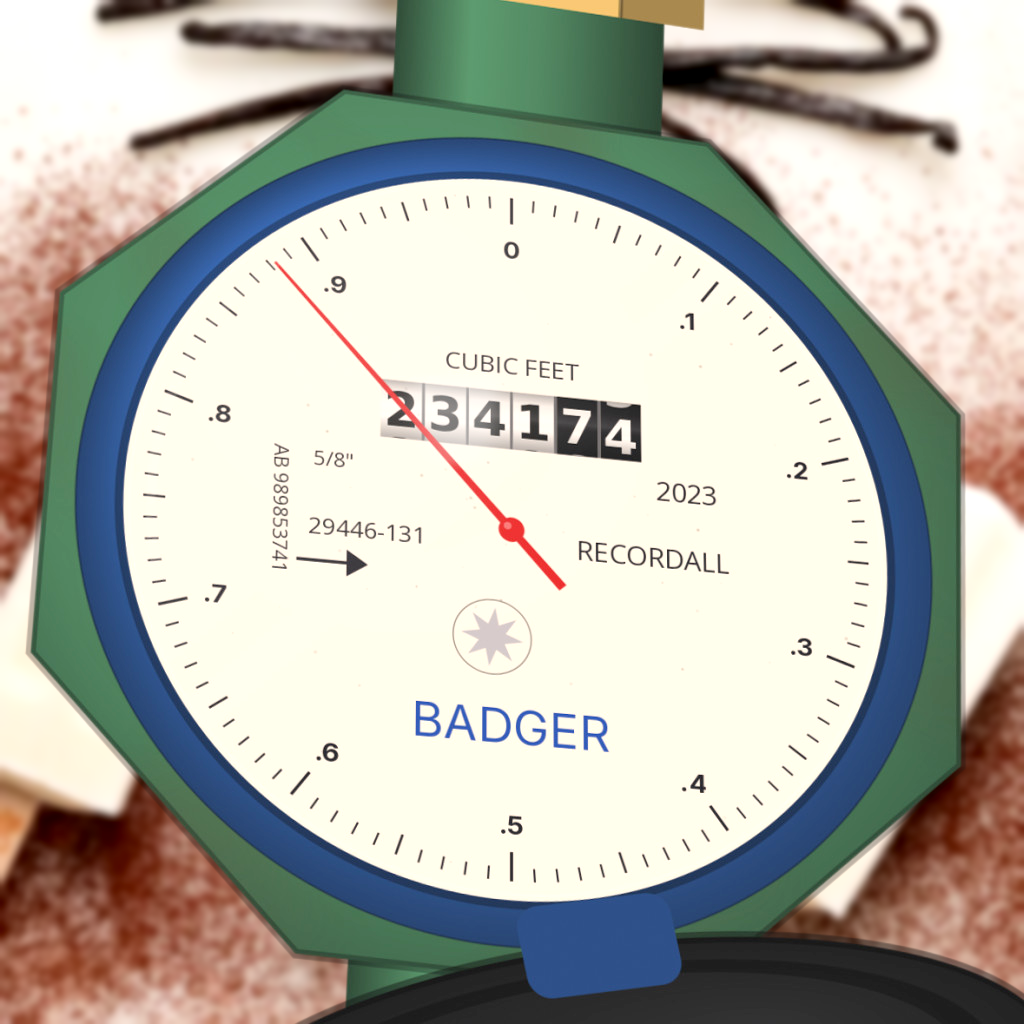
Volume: 234173.88 ft³
